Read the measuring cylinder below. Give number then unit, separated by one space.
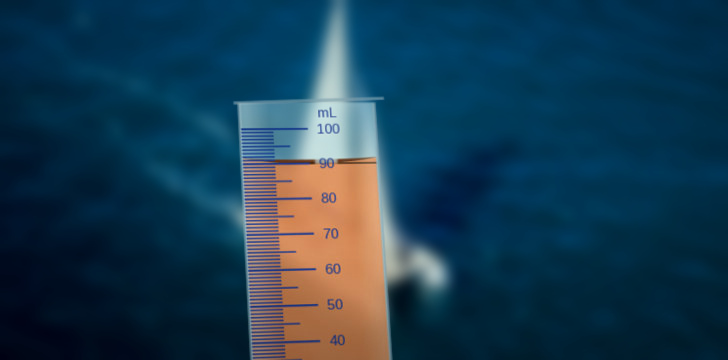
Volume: 90 mL
